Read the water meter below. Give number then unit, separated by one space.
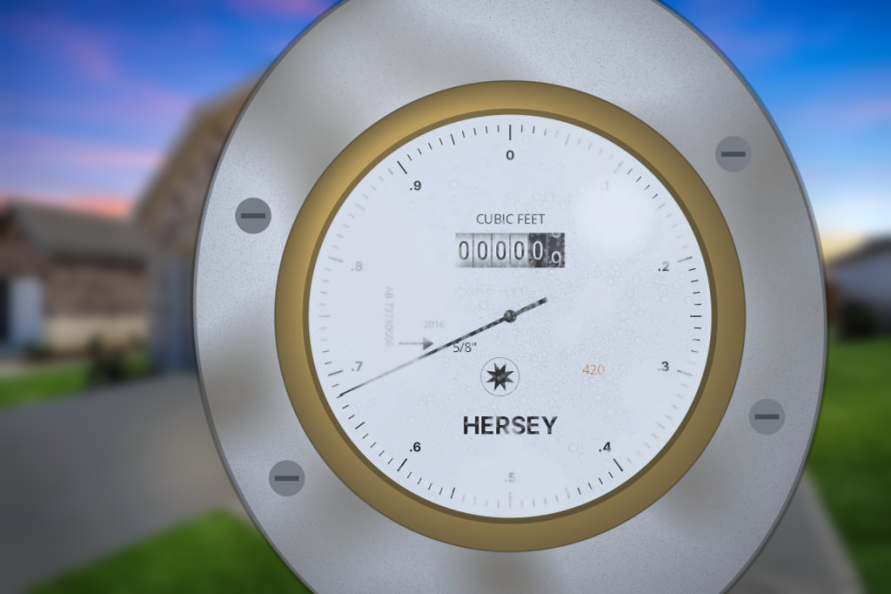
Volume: 8.68 ft³
